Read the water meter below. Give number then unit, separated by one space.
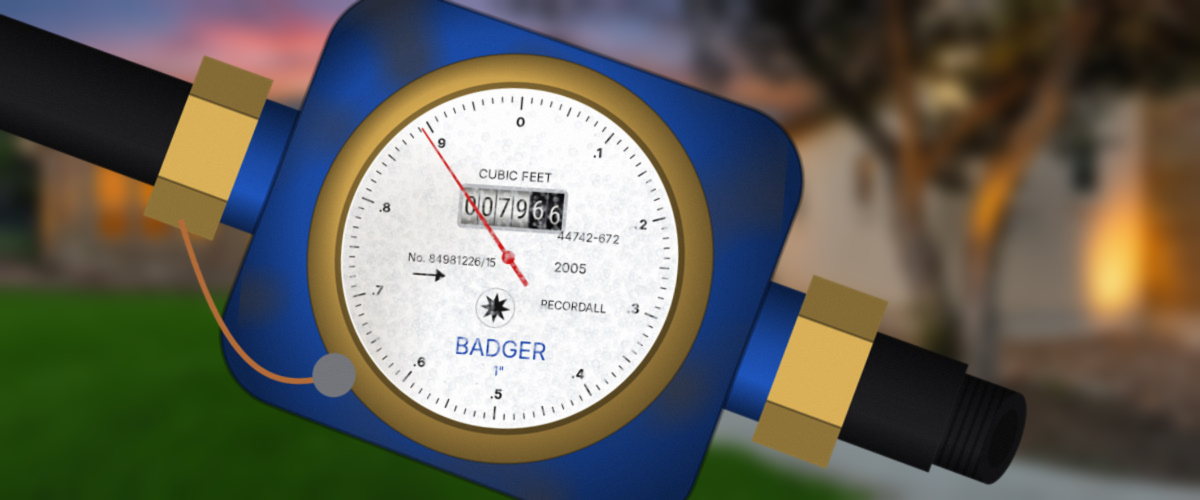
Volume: 7965.89 ft³
